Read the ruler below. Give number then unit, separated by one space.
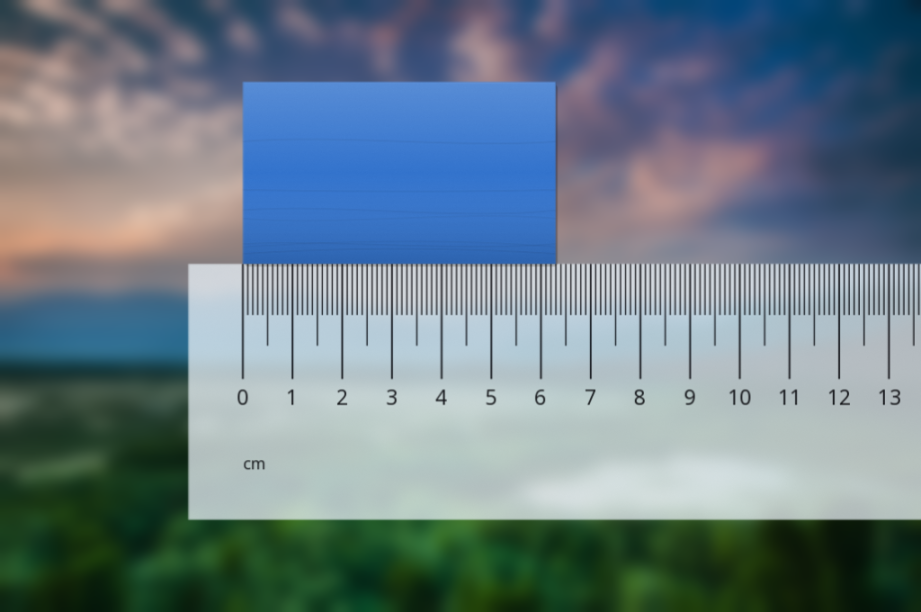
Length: 6.3 cm
